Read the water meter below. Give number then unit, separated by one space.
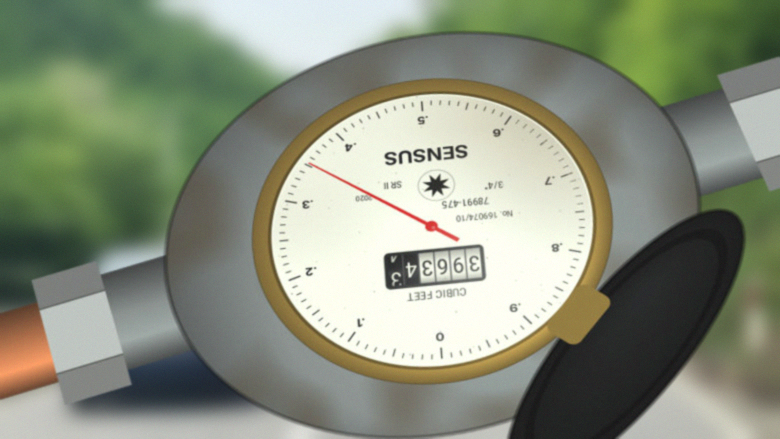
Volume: 396343.35 ft³
